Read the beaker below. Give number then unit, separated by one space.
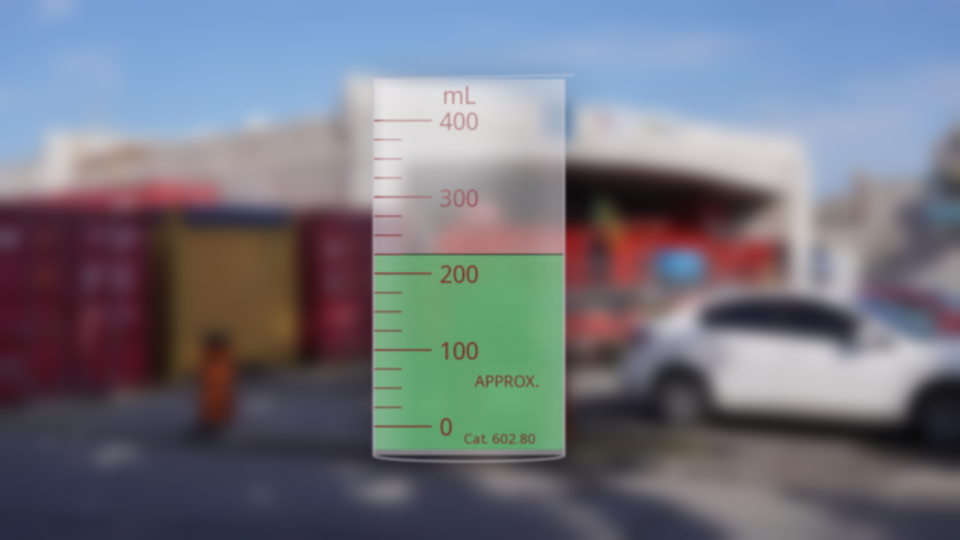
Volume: 225 mL
